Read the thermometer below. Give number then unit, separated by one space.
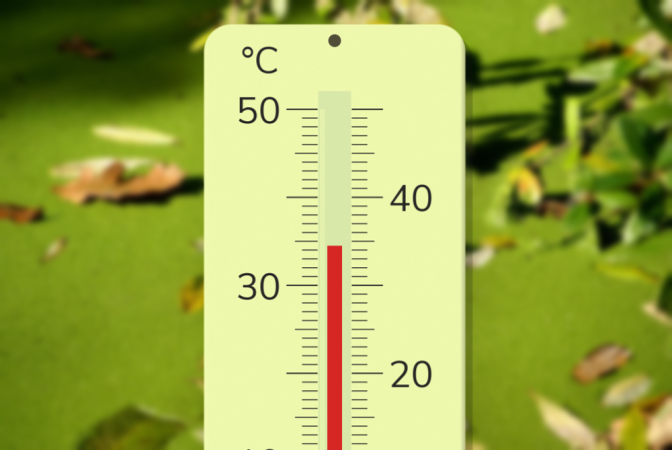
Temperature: 34.5 °C
